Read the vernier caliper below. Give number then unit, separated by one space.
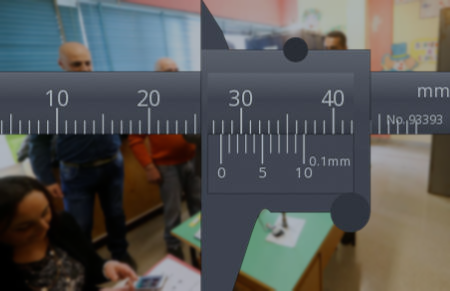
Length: 27.8 mm
